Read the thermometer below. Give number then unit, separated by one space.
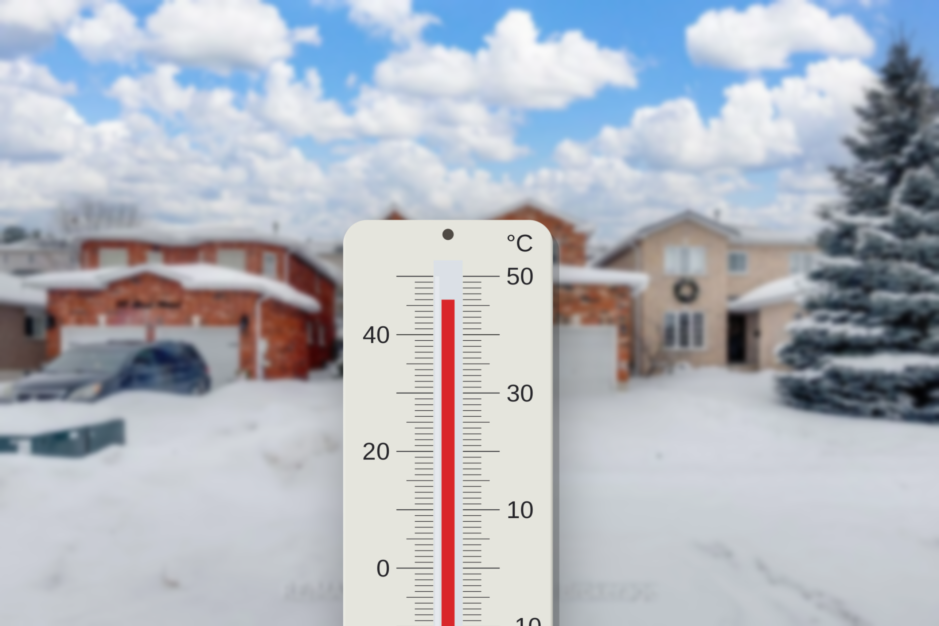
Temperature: 46 °C
